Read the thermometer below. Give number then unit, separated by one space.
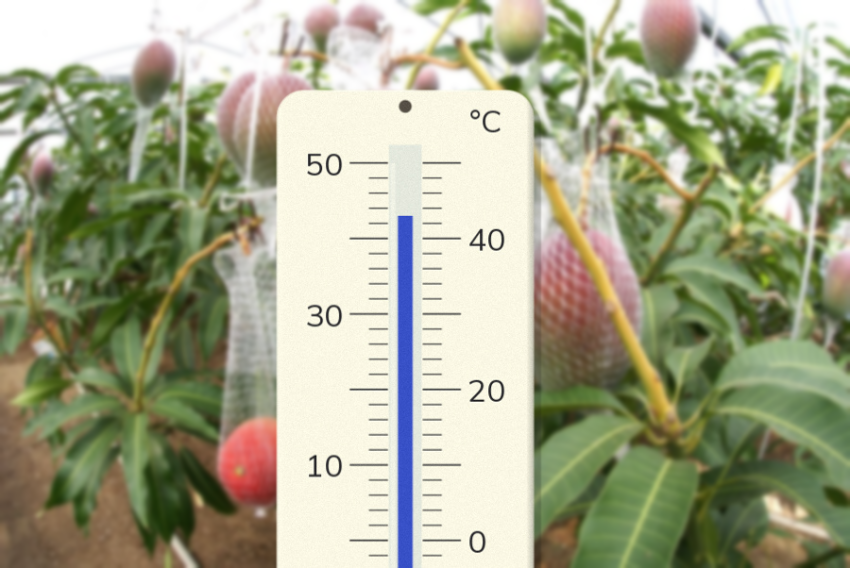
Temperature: 43 °C
